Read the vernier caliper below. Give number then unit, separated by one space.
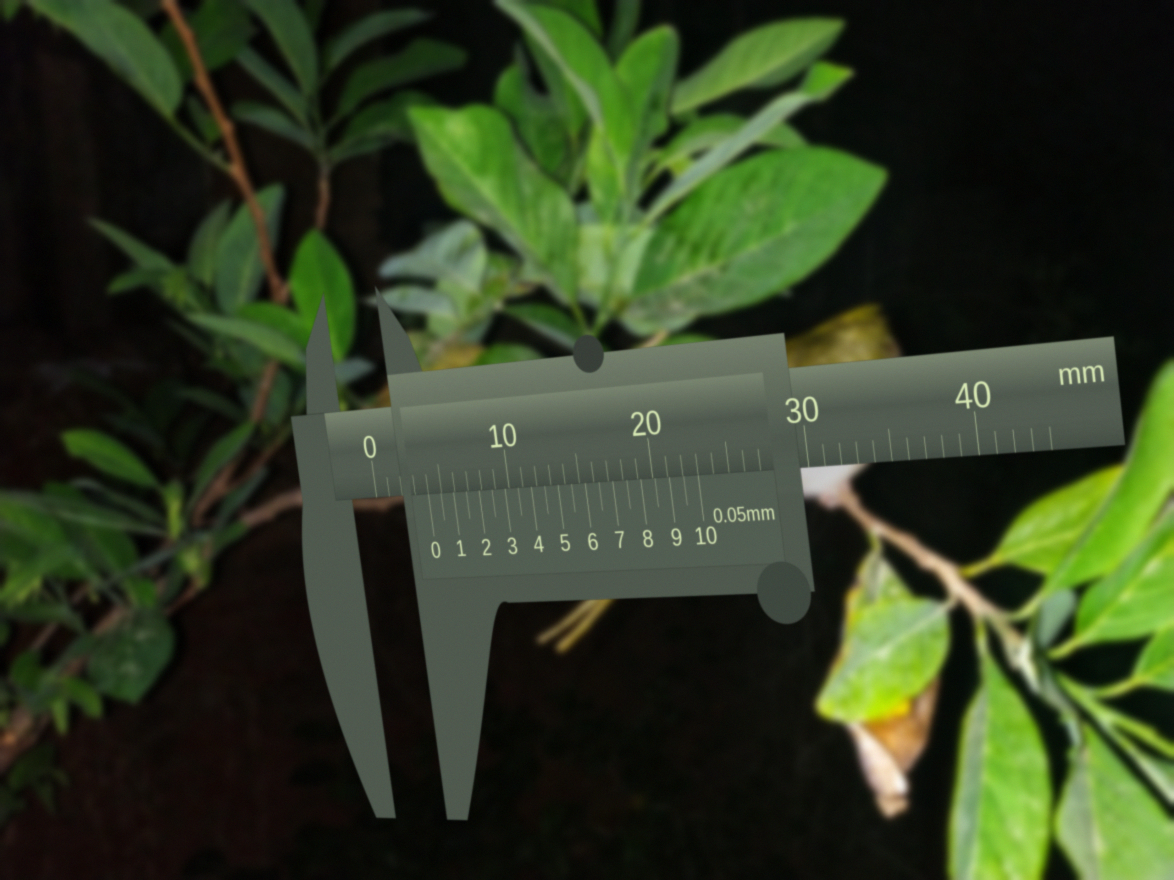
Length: 4.0 mm
